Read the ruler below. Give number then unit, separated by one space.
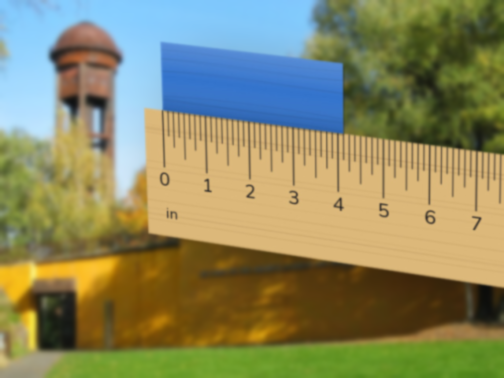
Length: 4.125 in
